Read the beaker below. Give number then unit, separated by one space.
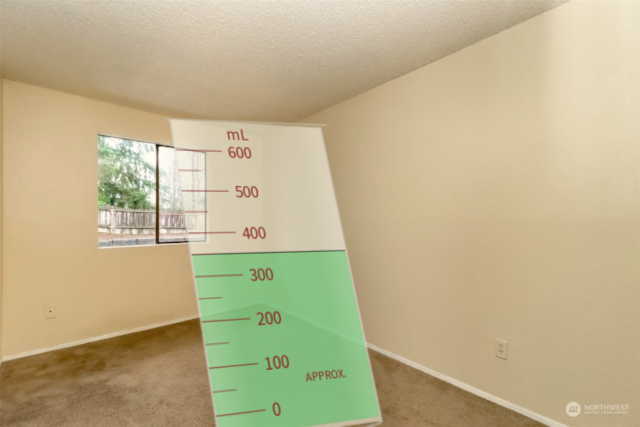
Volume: 350 mL
